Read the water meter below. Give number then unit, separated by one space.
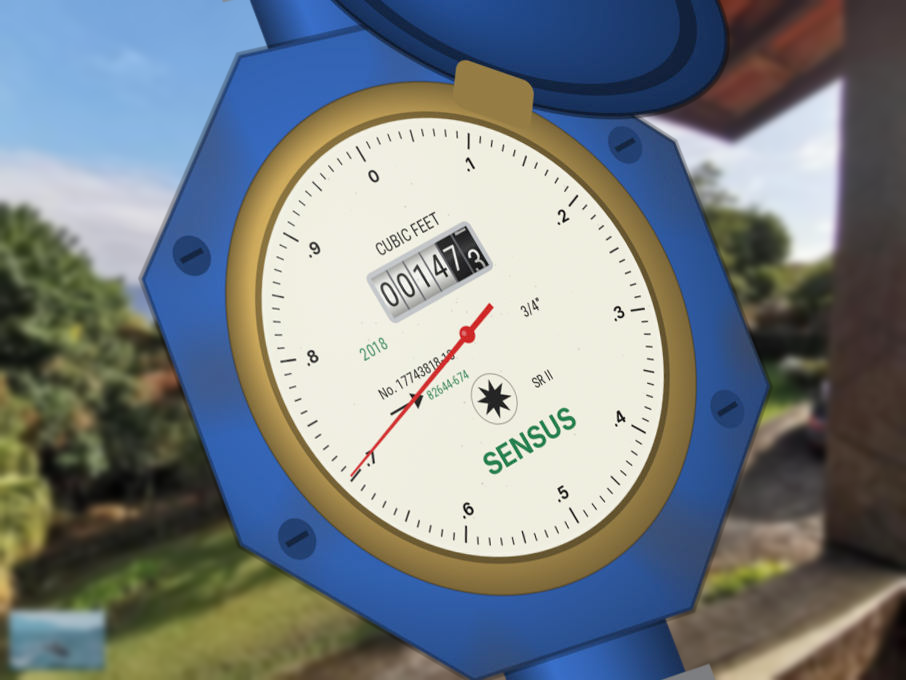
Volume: 1472.70 ft³
